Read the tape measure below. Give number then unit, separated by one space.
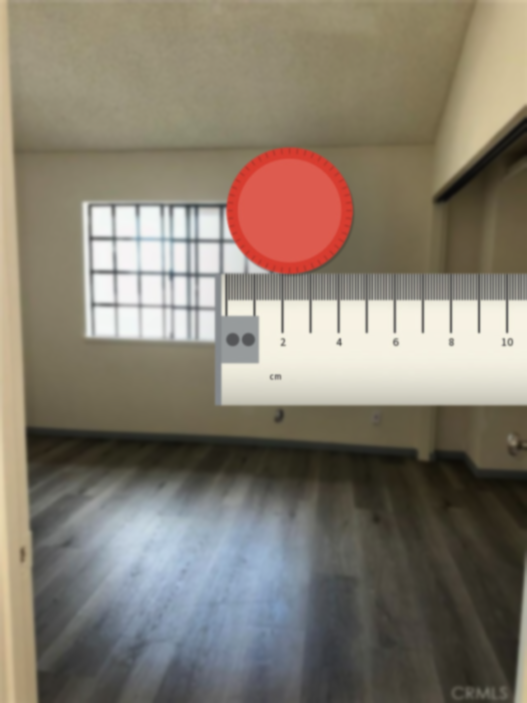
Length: 4.5 cm
